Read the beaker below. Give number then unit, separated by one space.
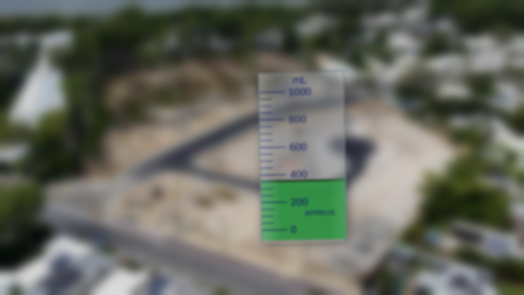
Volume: 350 mL
